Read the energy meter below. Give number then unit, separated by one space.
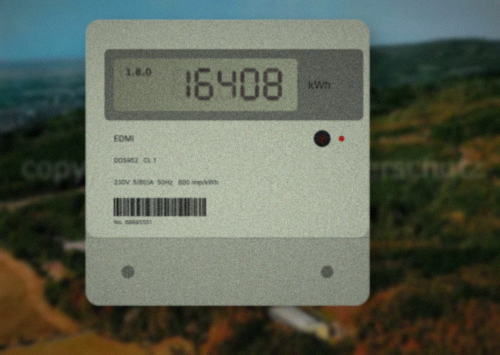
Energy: 16408 kWh
